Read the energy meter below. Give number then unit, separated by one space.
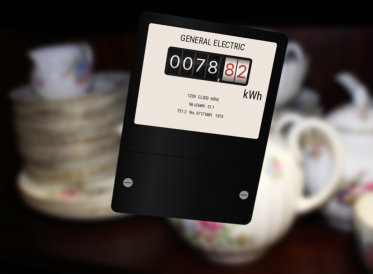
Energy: 78.82 kWh
